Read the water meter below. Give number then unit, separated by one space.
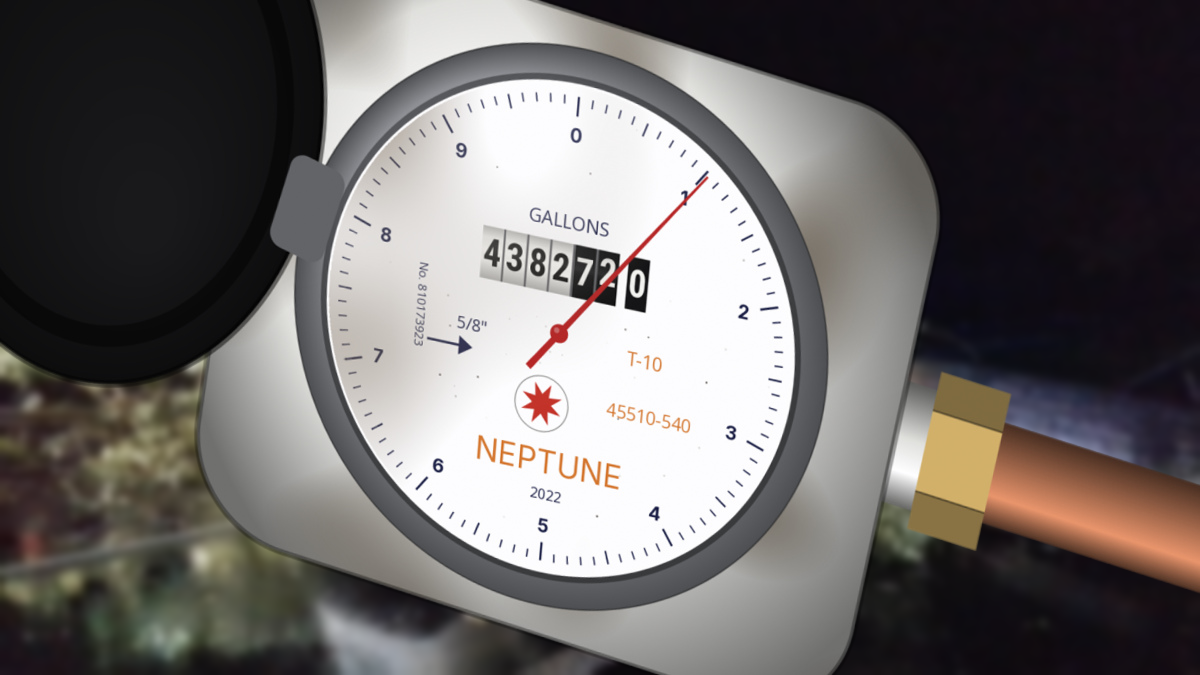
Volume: 4382721.0 gal
